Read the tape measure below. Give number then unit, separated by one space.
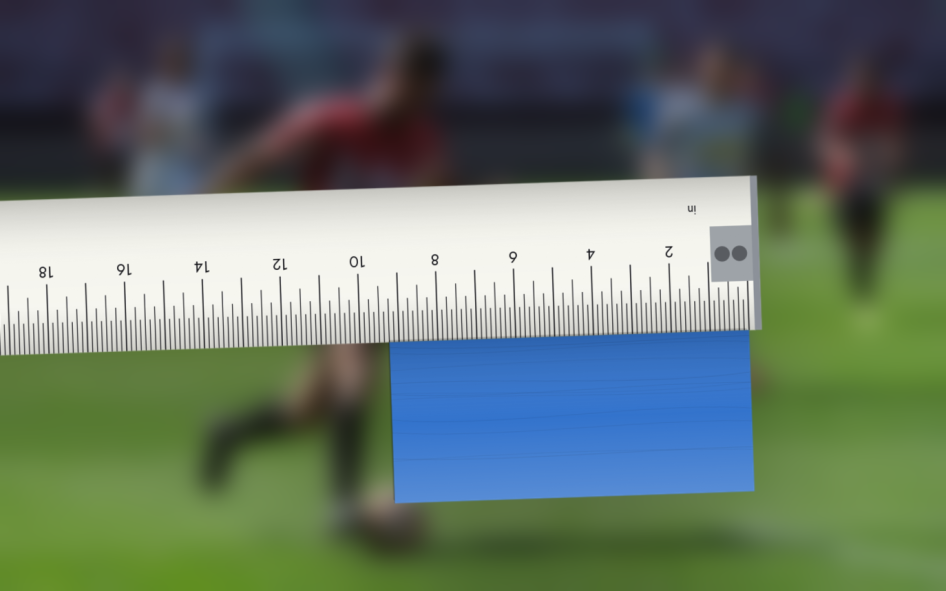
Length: 9.25 in
